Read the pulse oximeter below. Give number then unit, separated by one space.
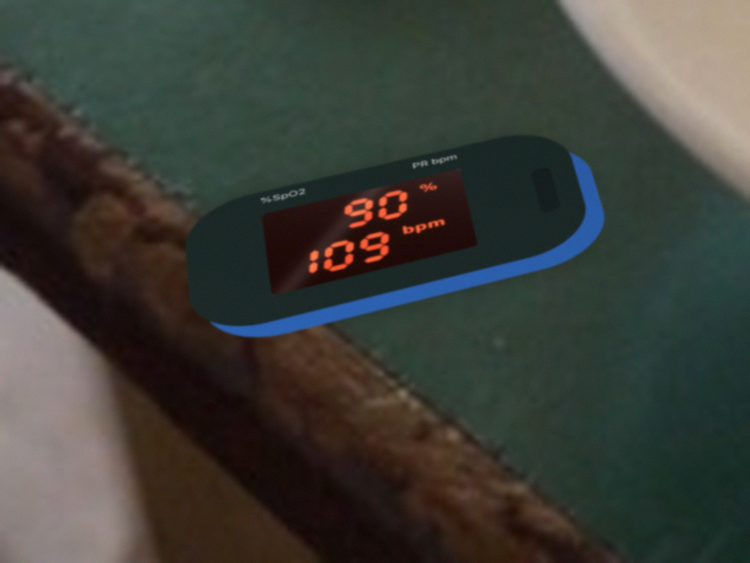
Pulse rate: 109 bpm
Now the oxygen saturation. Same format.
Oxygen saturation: 90 %
